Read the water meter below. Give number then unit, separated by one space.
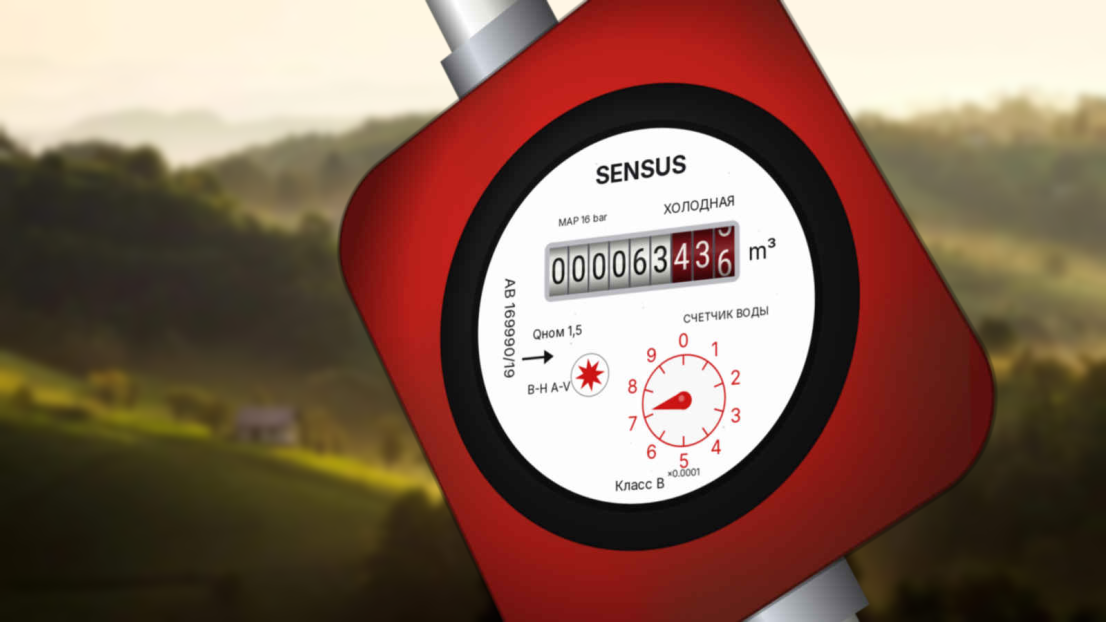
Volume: 63.4357 m³
